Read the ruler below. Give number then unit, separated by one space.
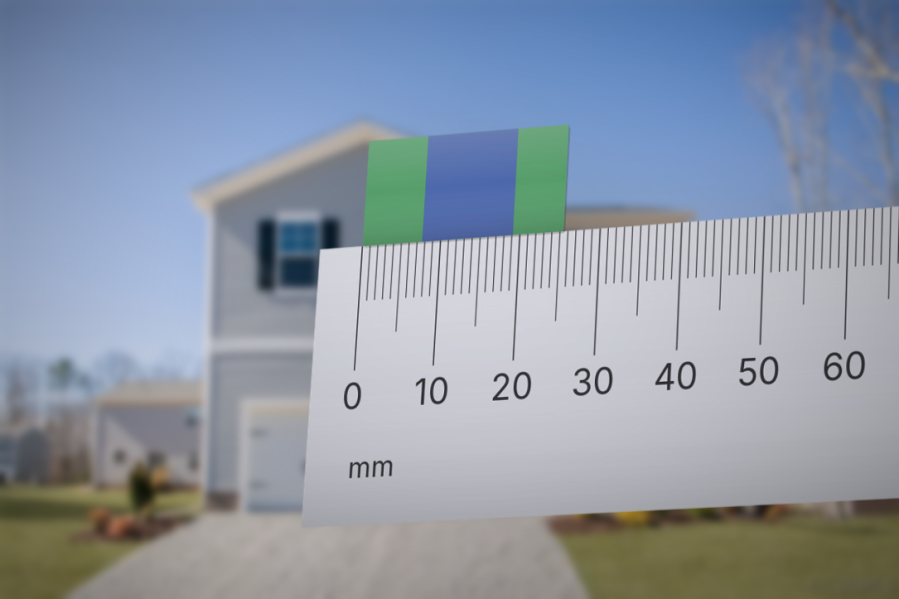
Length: 25.5 mm
